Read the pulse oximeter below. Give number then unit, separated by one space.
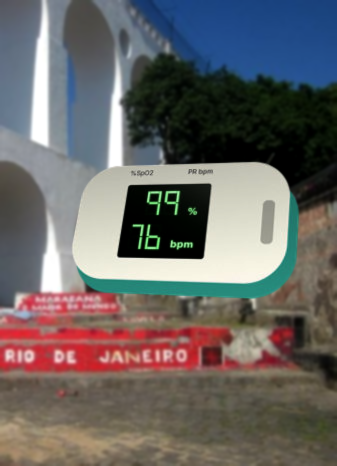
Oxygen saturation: 99 %
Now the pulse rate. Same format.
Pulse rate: 76 bpm
